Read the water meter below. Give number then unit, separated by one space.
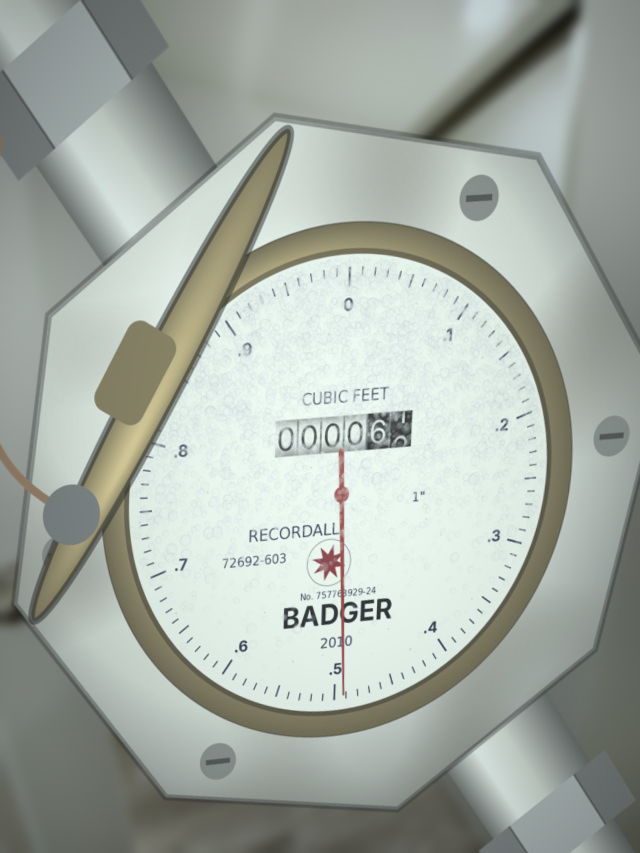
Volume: 61.49 ft³
